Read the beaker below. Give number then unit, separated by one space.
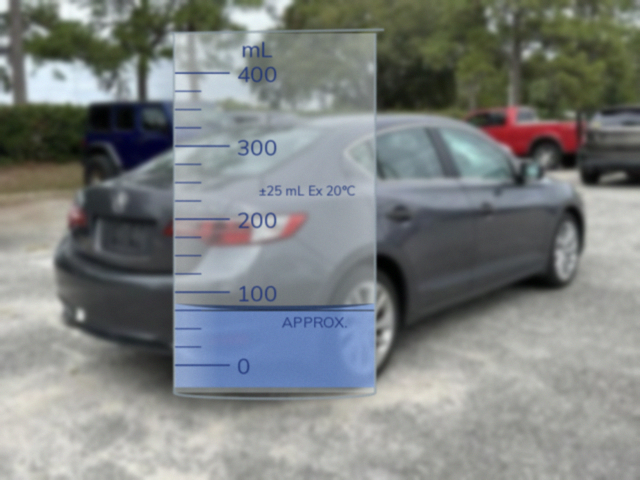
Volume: 75 mL
